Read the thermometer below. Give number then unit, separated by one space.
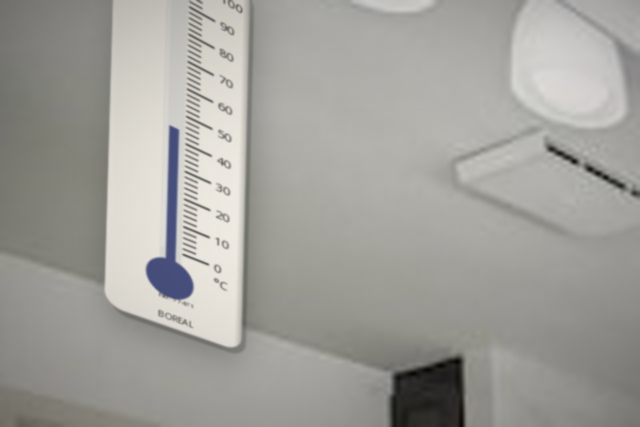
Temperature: 44 °C
